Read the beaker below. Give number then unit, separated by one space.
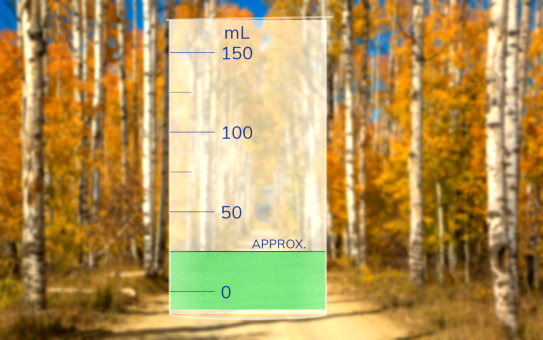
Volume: 25 mL
